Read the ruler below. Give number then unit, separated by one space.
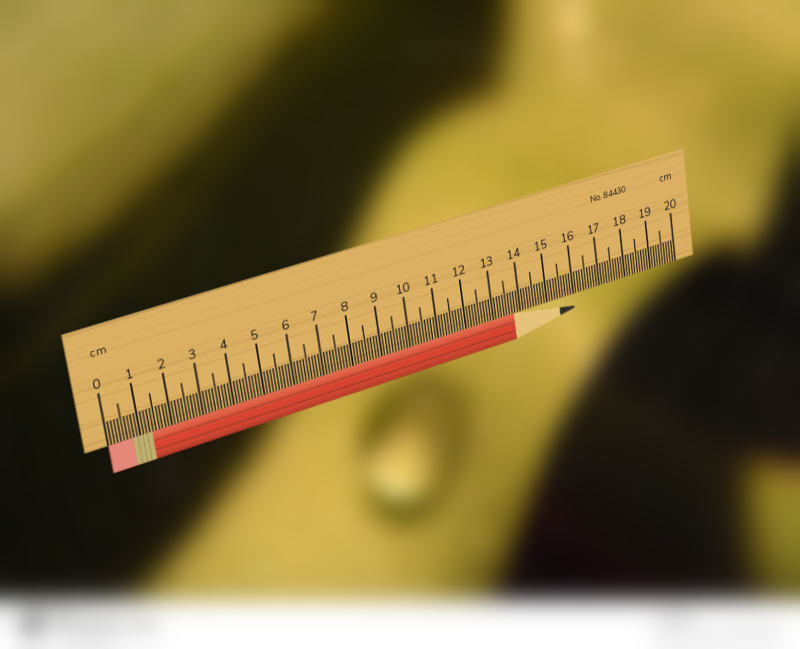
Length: 16 cm
